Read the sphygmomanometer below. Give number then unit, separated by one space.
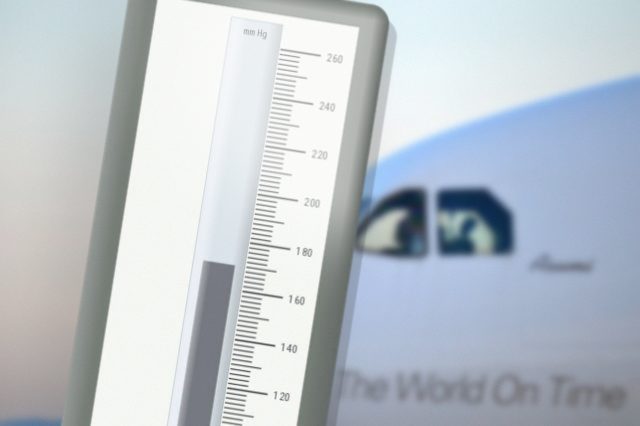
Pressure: 170 mmHg
